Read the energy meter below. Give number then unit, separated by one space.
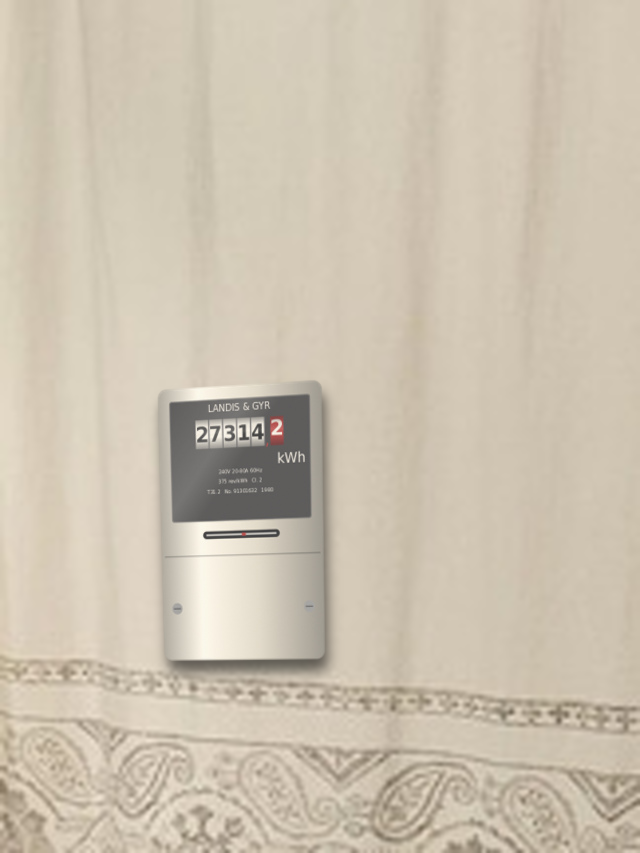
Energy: 27314.2 kWh
